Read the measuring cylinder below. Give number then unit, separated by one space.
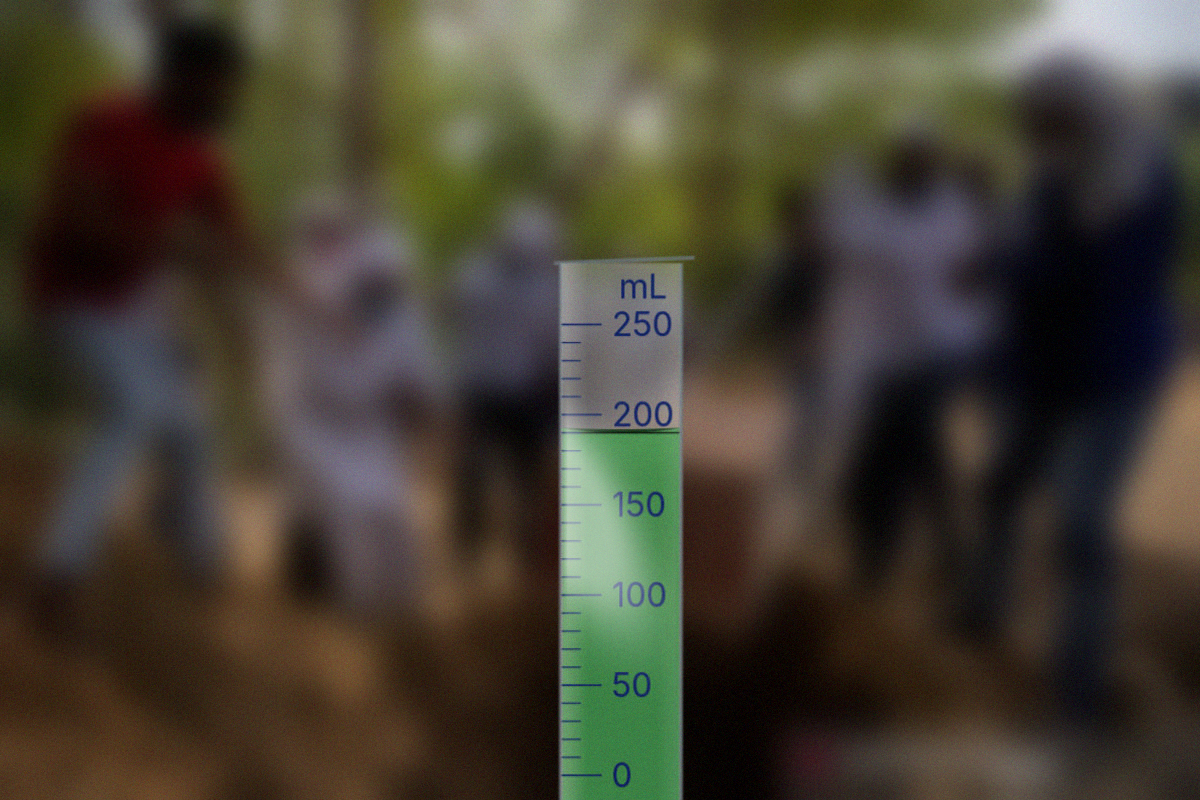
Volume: 190 mL
